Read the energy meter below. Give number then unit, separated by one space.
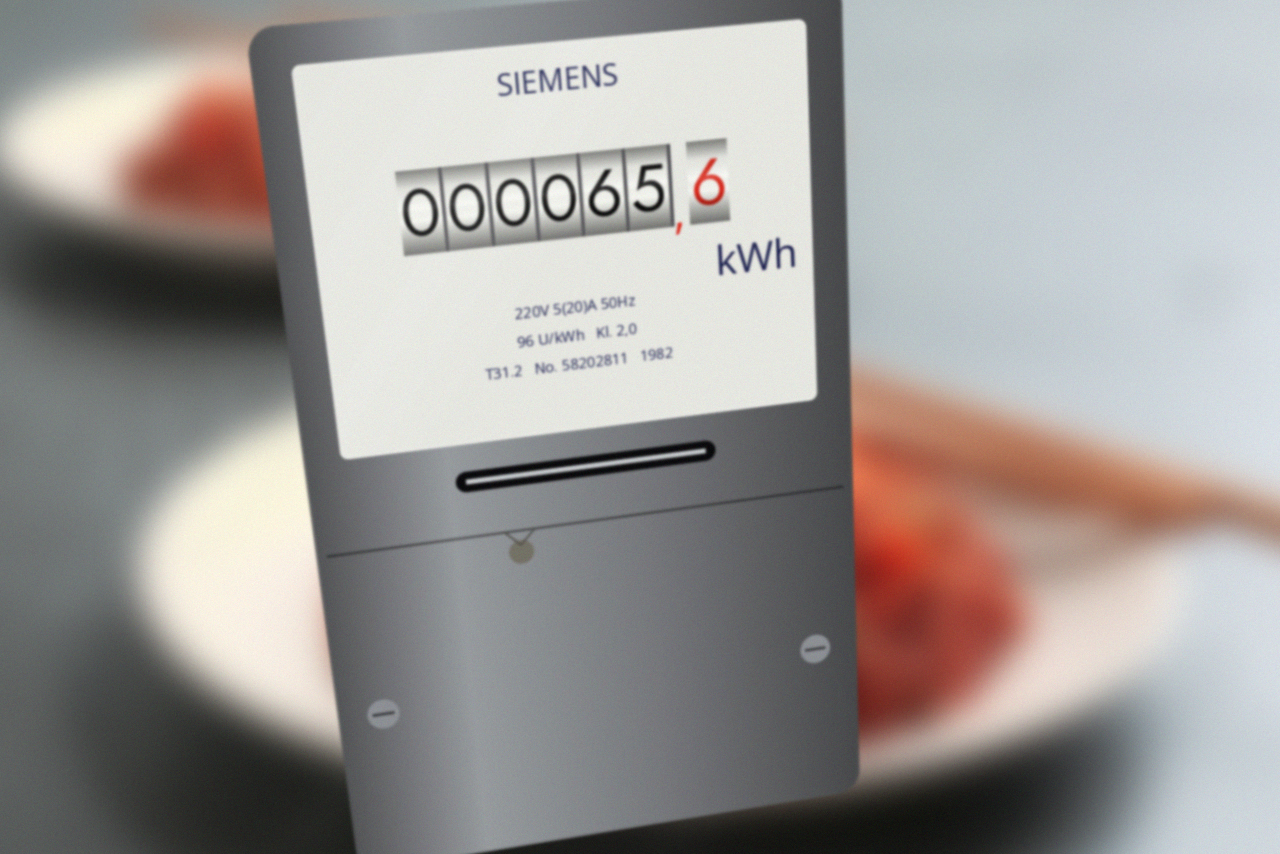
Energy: 65.6 kWh
